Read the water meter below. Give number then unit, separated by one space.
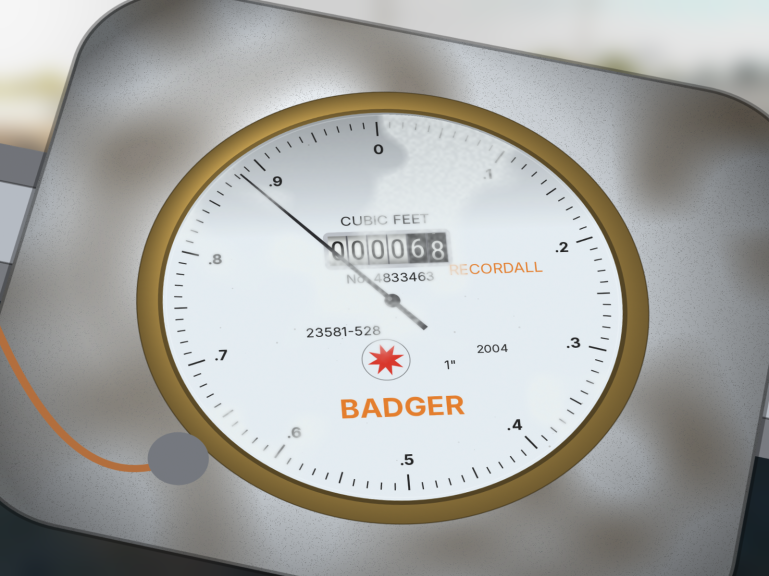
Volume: 67.88 ft³
